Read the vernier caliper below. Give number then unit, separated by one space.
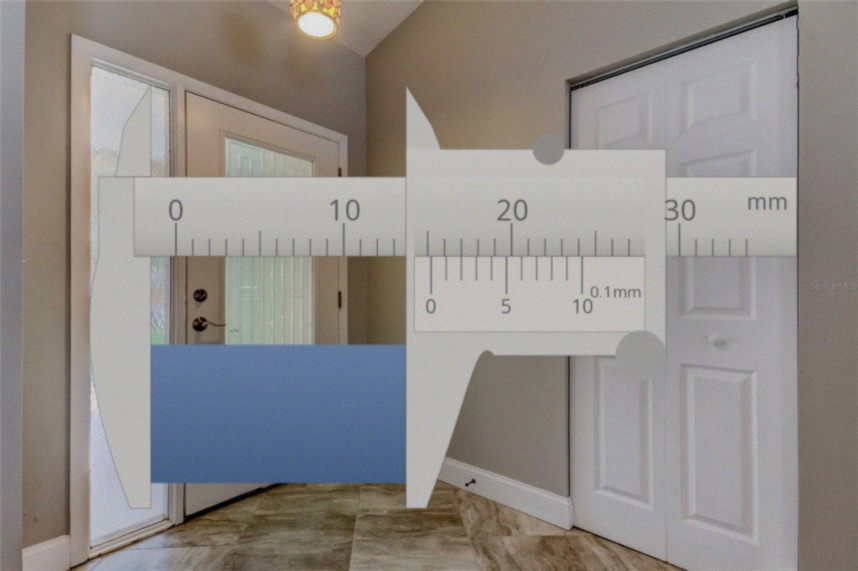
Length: 15.2 mm
